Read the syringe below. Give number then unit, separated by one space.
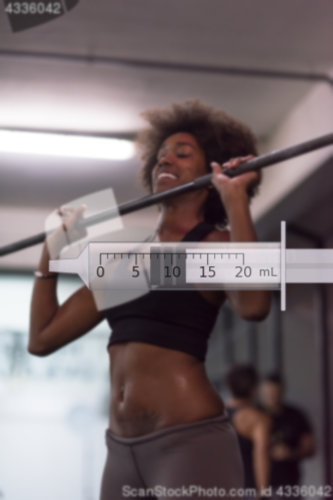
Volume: 7 mL
